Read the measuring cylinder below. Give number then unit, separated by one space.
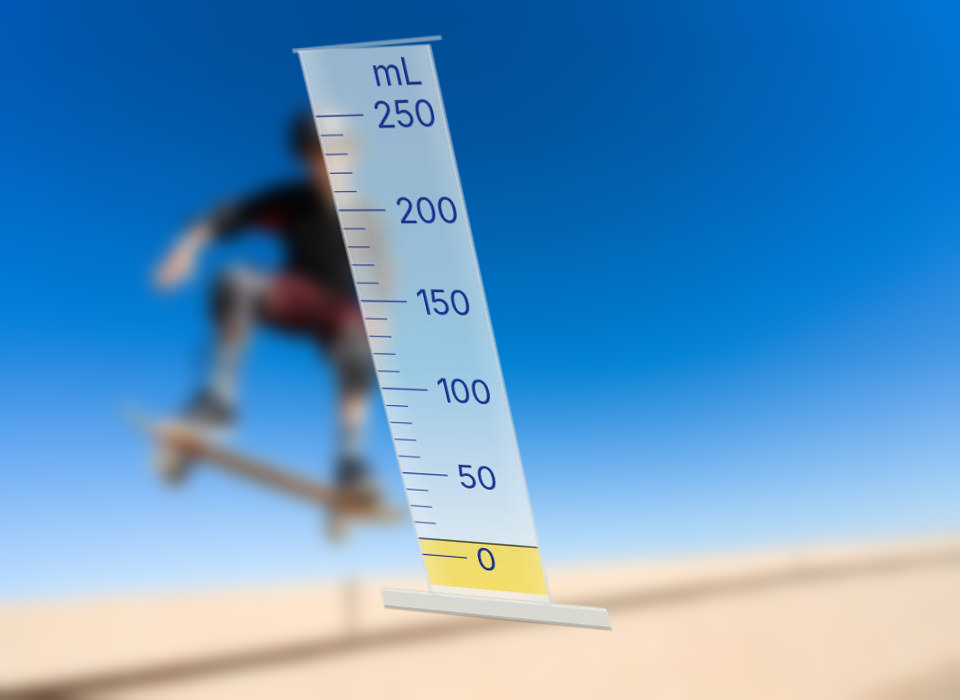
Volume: 10 mL
